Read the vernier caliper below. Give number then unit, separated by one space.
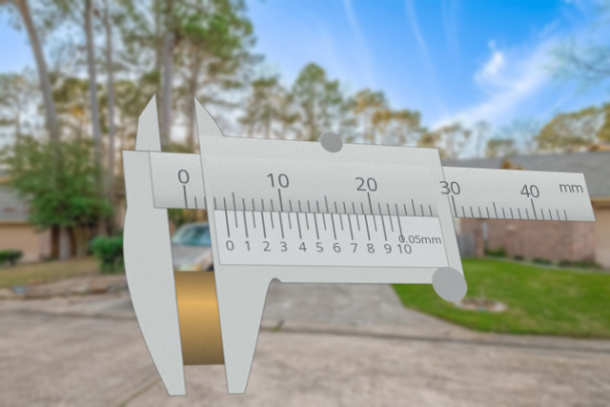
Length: 4.0 mm
